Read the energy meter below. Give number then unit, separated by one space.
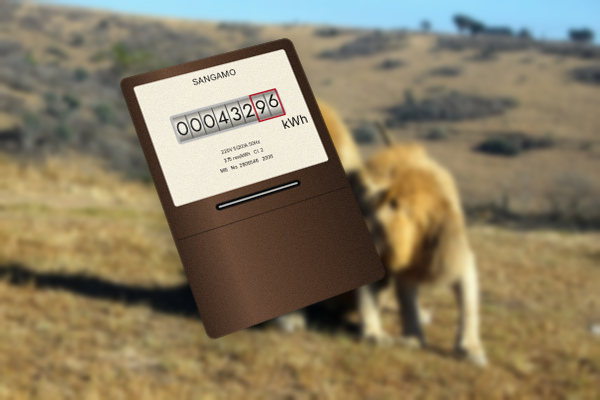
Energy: 432.96 kWh
